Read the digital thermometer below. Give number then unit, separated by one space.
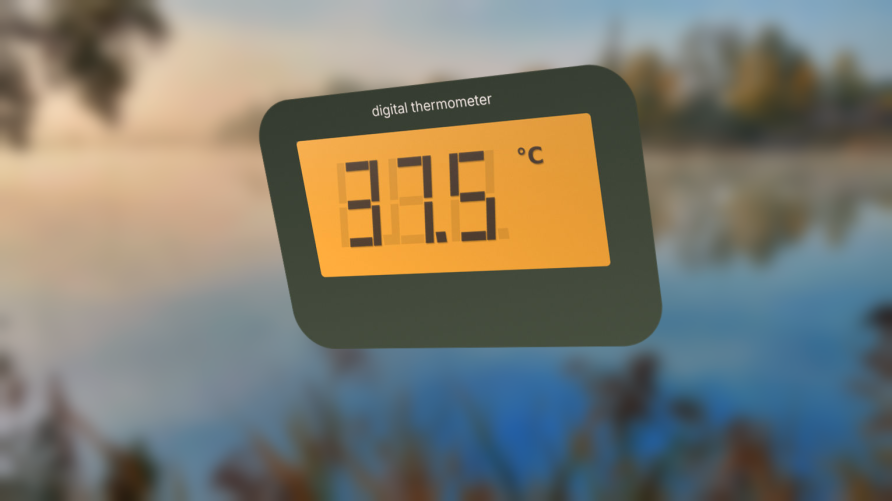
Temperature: 37.5 °C
